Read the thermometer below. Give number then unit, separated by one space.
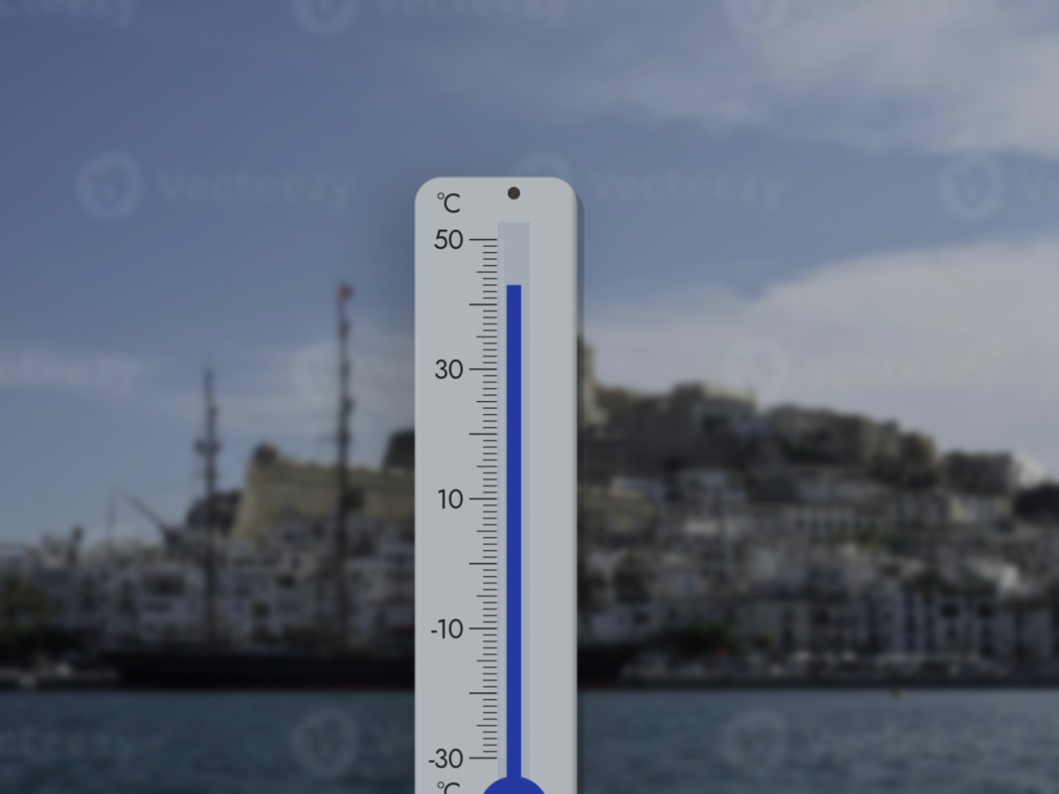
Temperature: 43 °C
